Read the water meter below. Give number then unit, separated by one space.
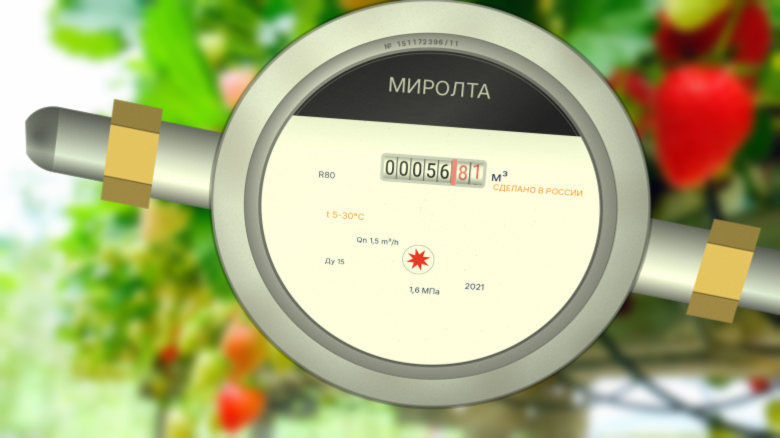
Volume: 56.81 m³
